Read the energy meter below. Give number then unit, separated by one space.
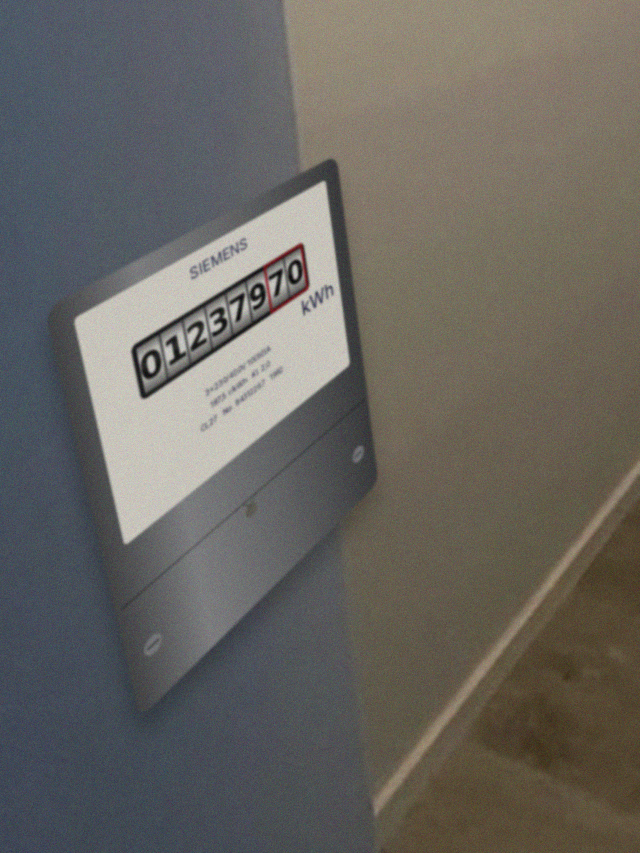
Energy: 12379.70 kWh
